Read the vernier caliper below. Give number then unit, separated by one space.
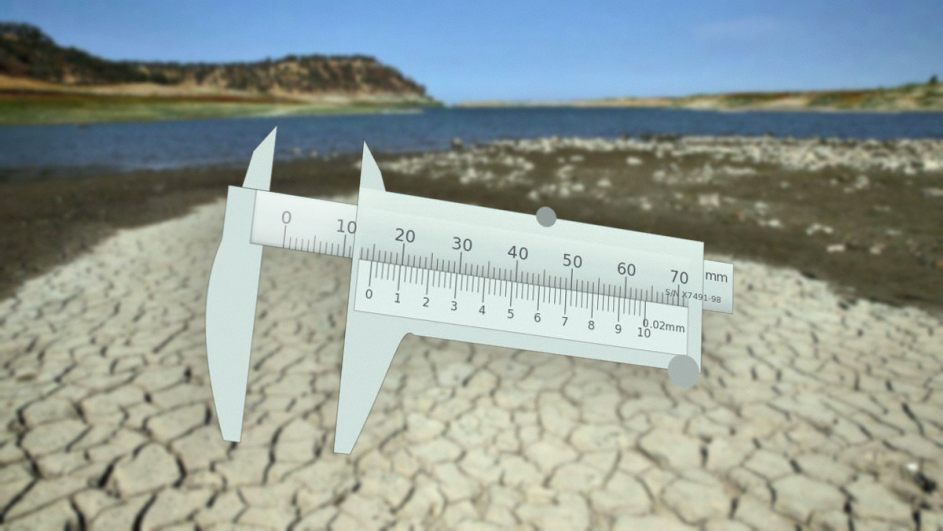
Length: 14.8 mm
